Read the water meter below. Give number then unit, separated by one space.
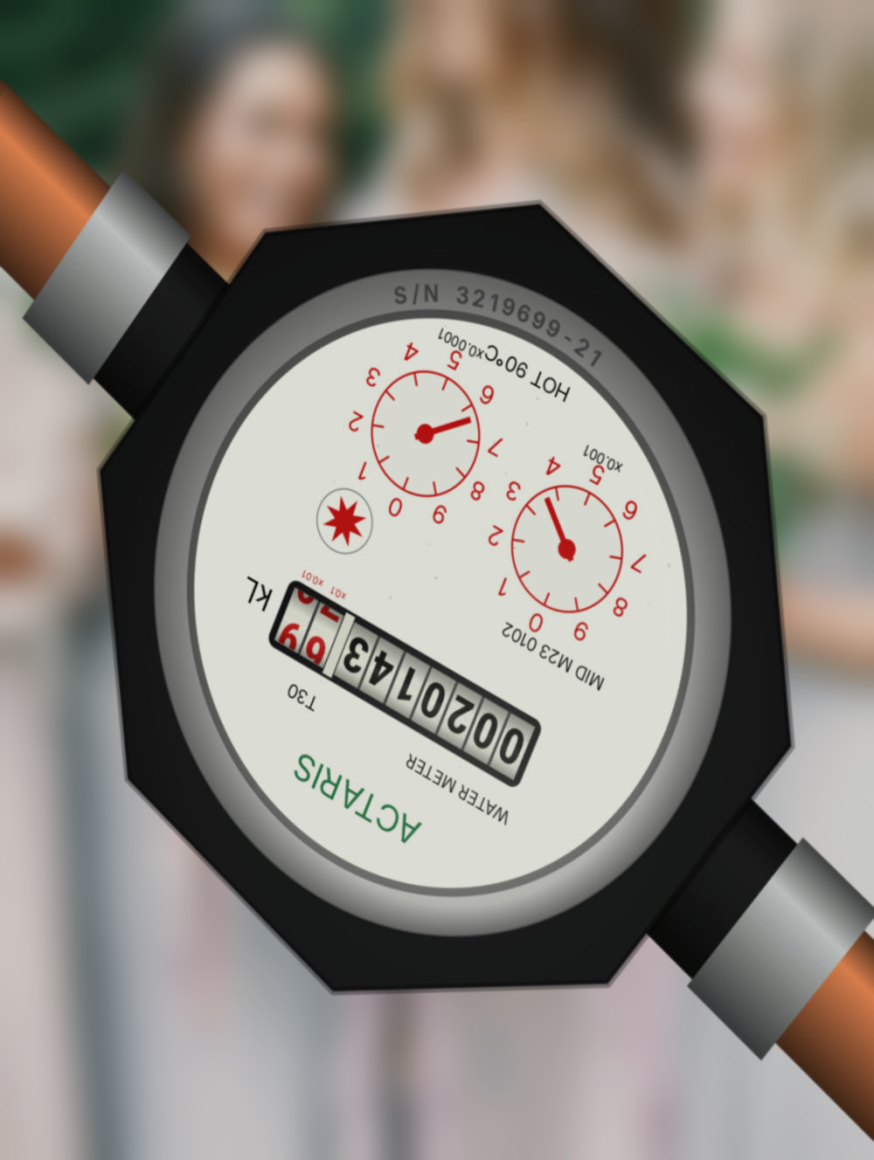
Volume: 20143.6936 kL
